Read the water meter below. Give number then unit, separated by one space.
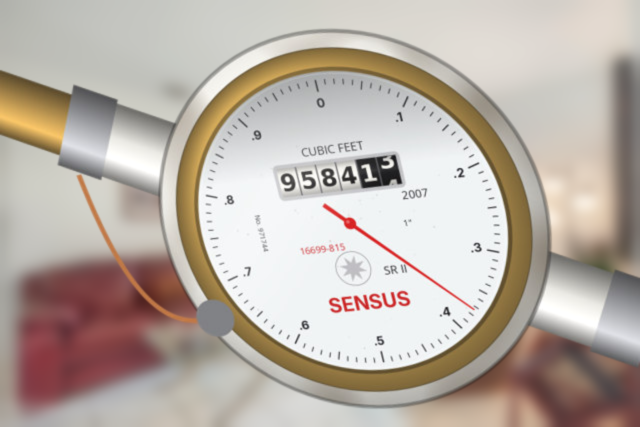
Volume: 958413.37 ft³
